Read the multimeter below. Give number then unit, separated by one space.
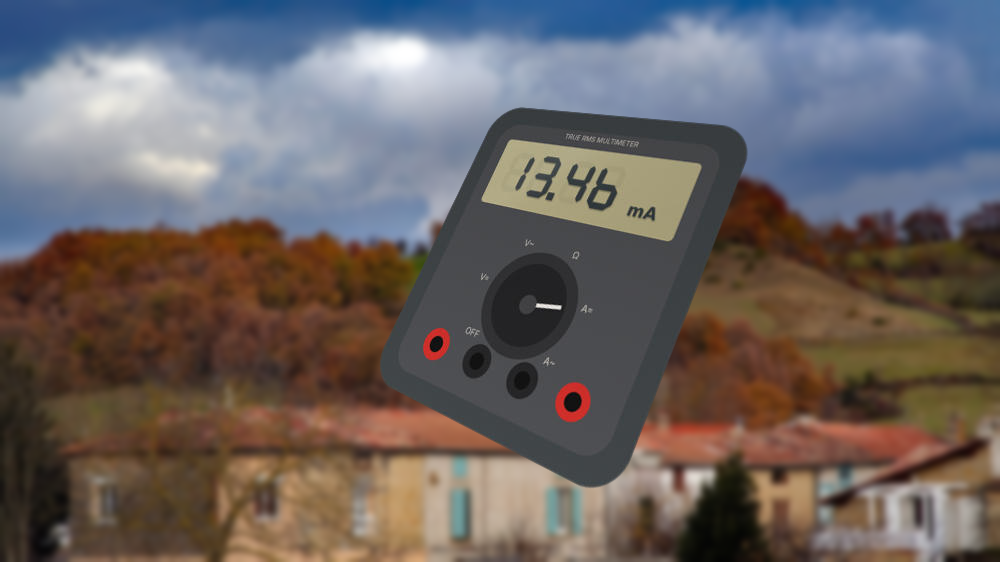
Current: 13.46 mA
